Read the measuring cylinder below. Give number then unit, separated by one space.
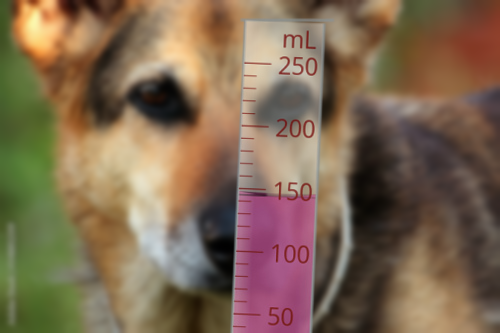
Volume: 145 mL
